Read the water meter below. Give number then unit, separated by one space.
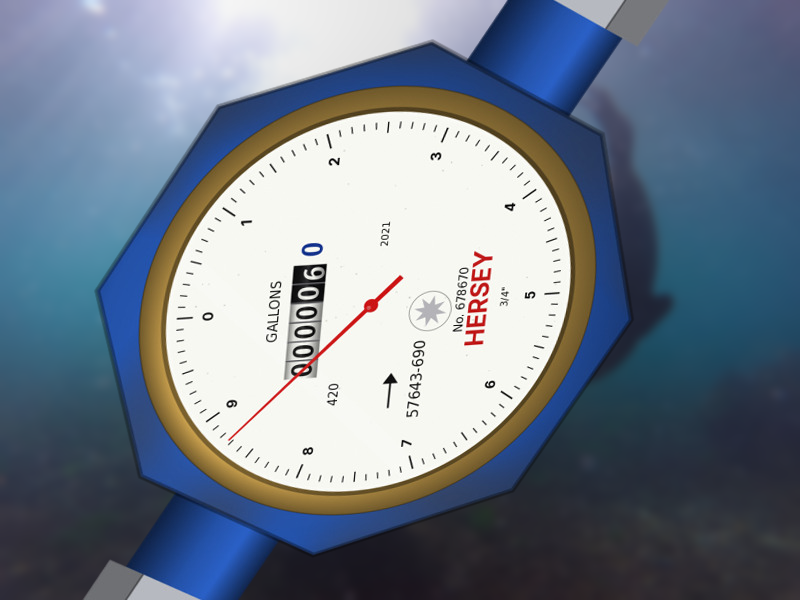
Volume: 58.7 gal
